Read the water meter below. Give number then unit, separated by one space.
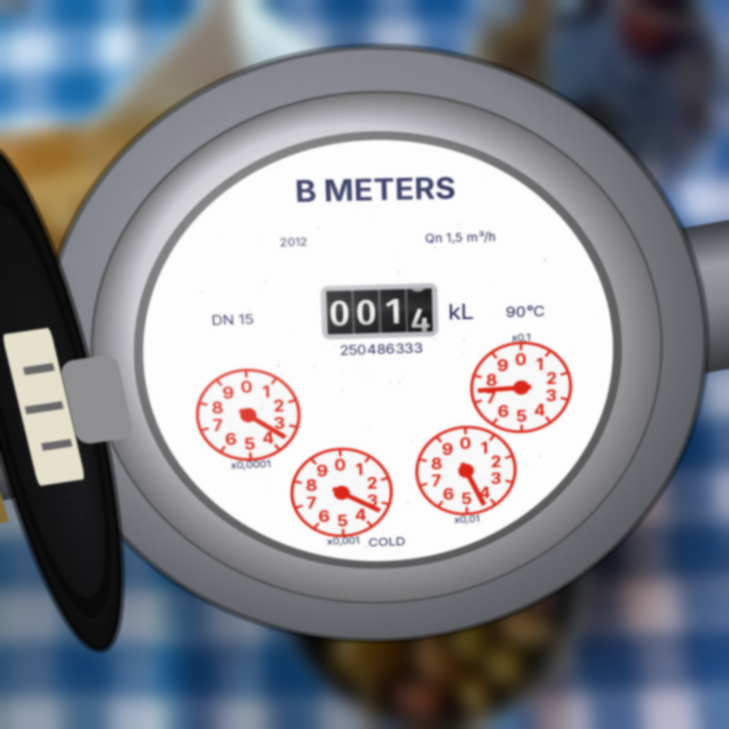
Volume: 13.7433 kL
